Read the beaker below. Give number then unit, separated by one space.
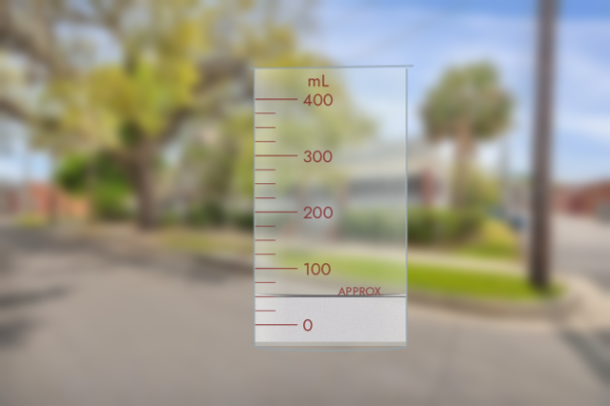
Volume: 50 mL
